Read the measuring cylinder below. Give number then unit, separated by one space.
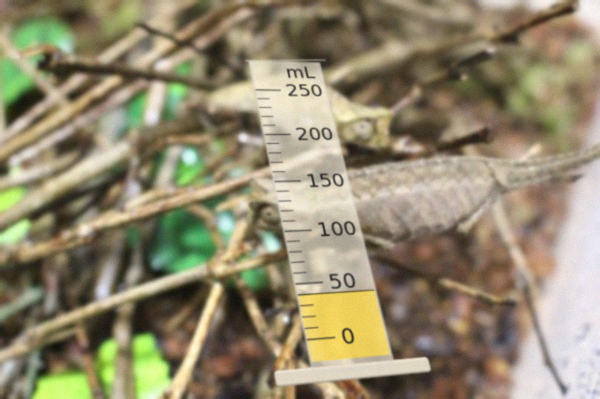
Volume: 40 mL
